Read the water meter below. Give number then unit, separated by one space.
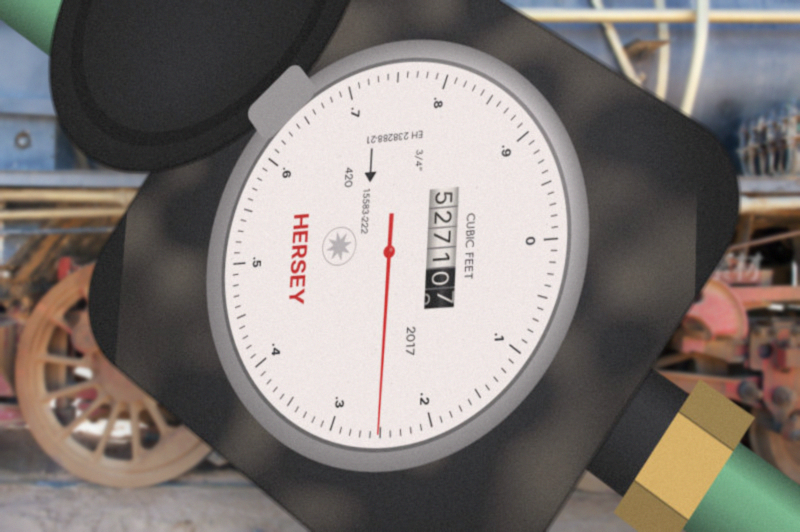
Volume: 527107.25 ft³
